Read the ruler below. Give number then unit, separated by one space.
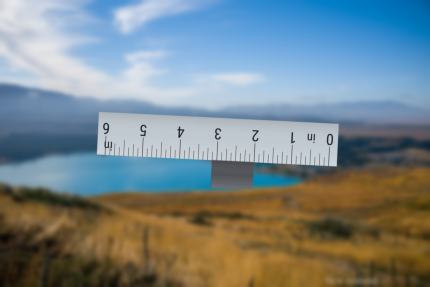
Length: 1.125 in
